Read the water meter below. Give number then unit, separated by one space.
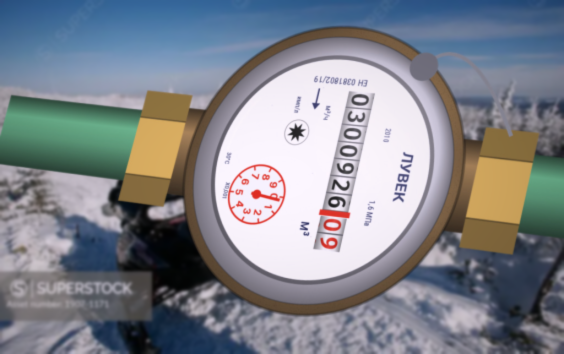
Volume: 300926.090 m³
